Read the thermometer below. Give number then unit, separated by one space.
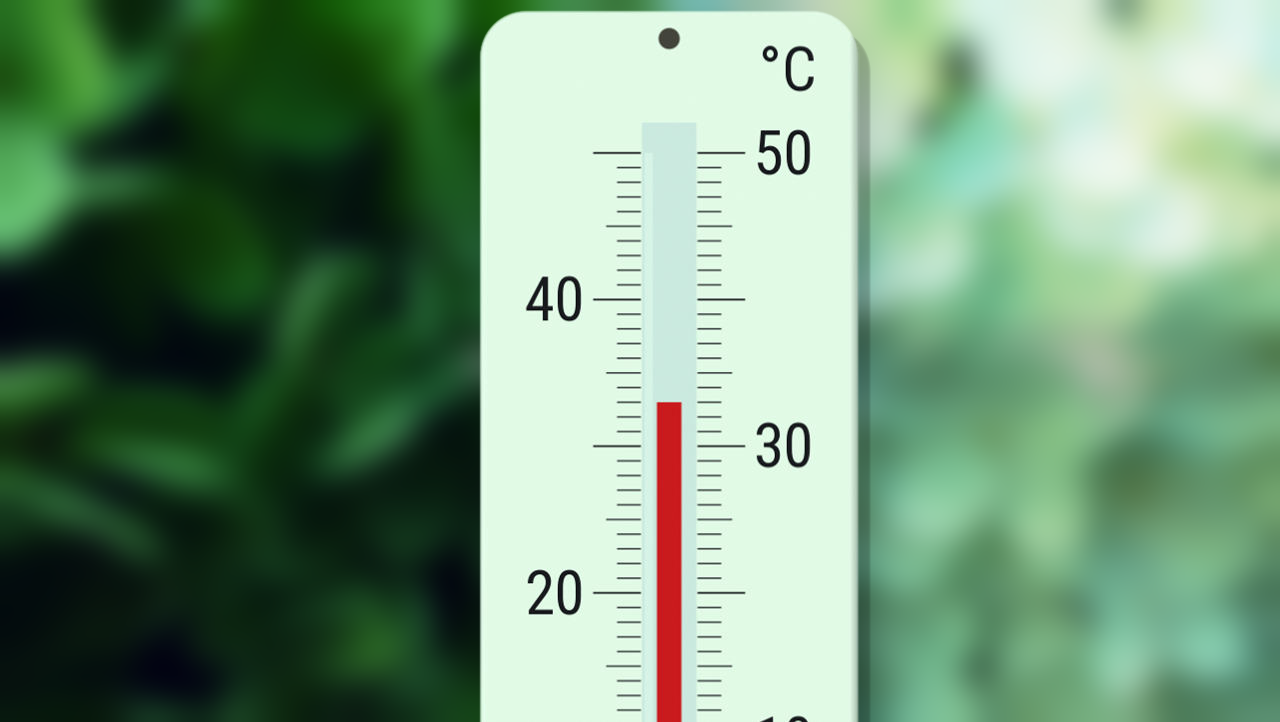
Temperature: 33 °C
